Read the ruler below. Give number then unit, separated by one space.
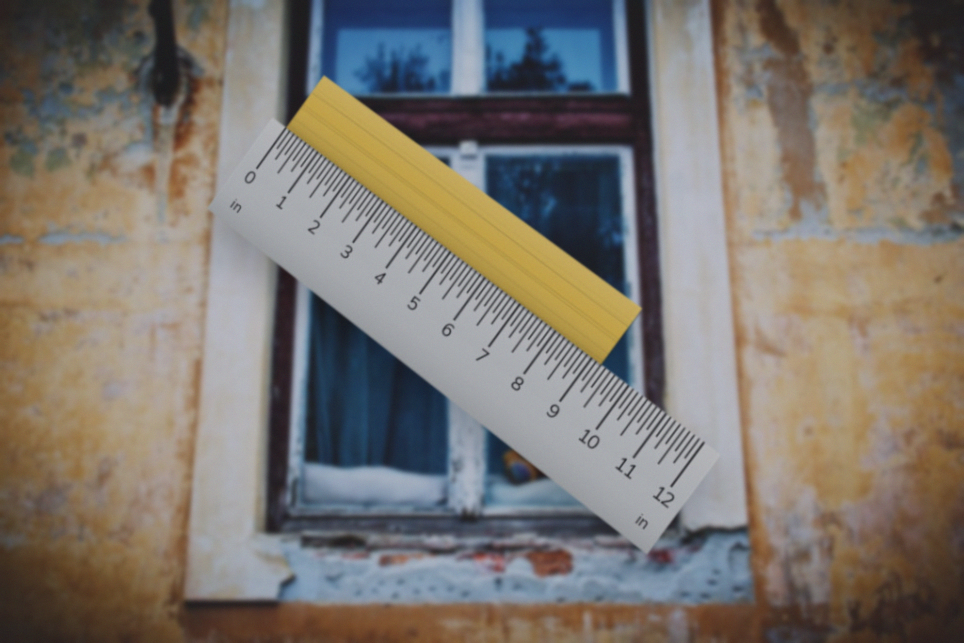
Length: 9.25 in
